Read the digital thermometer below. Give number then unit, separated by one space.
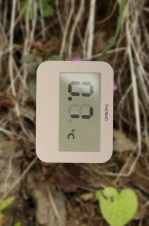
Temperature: 0.7 °C
